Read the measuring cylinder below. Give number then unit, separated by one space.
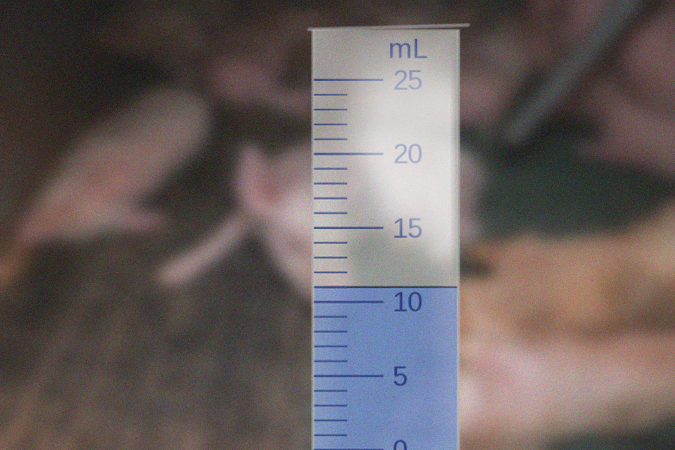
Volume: 11 mL
